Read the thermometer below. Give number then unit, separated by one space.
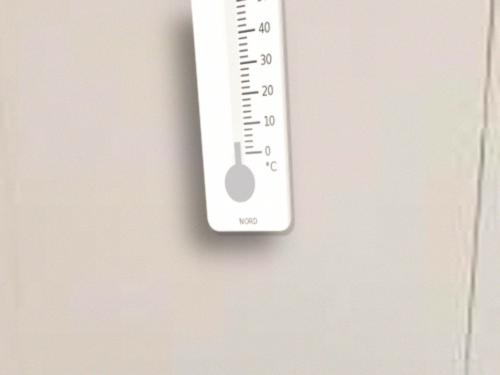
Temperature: 4 °C
